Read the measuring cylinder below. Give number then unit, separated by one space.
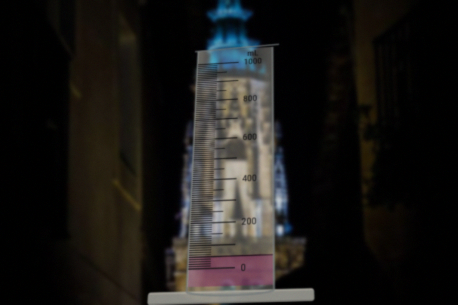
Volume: 50 mL
